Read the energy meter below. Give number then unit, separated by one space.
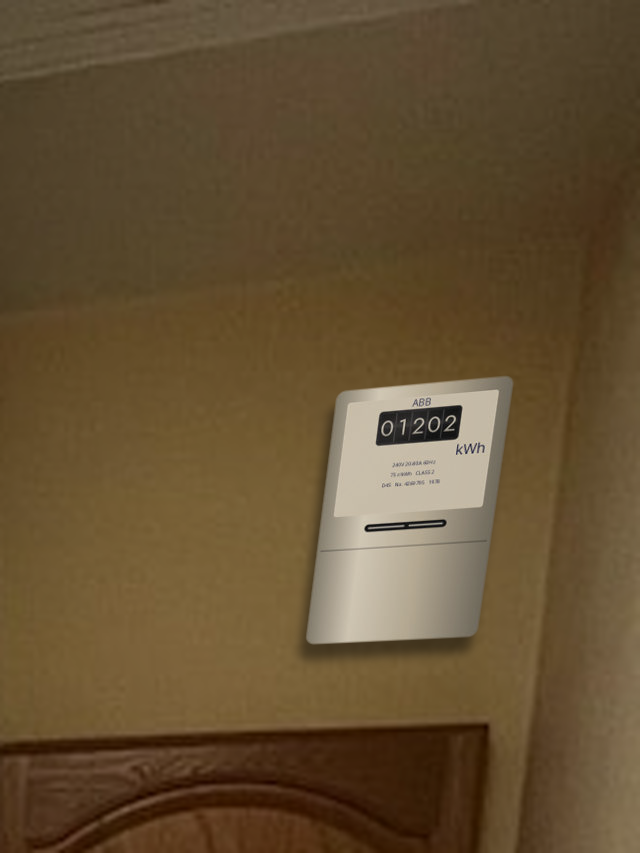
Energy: 1202 kWh
